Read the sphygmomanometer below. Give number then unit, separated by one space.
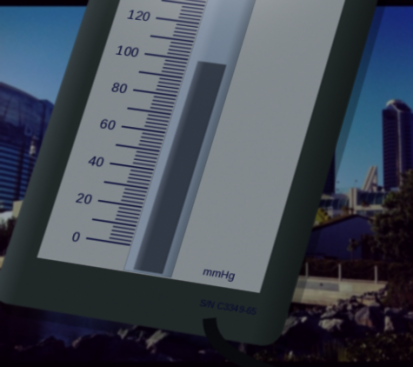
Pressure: 100 mmHg
